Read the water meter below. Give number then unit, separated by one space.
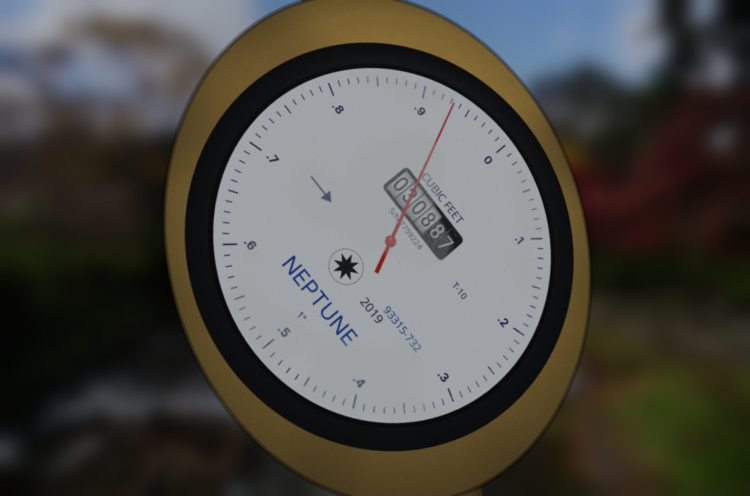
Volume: 30886.93 ft³
